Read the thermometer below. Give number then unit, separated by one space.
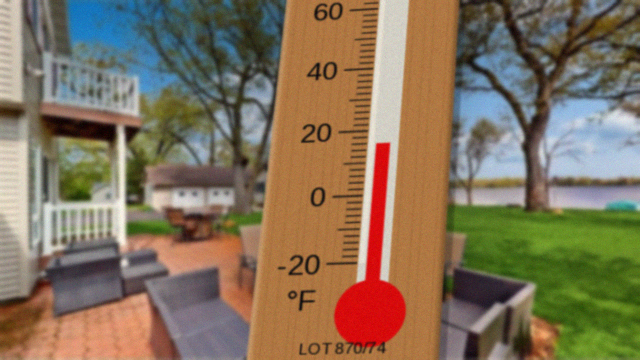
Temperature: 16 °F
